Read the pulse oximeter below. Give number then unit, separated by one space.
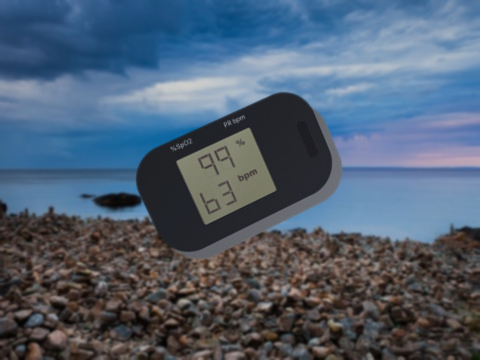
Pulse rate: 63 bpm
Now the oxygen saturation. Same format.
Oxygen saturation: 99 %
